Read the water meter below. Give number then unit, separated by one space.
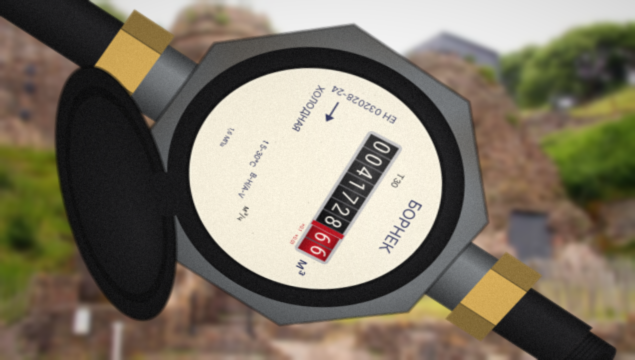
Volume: 41728.66 m³
